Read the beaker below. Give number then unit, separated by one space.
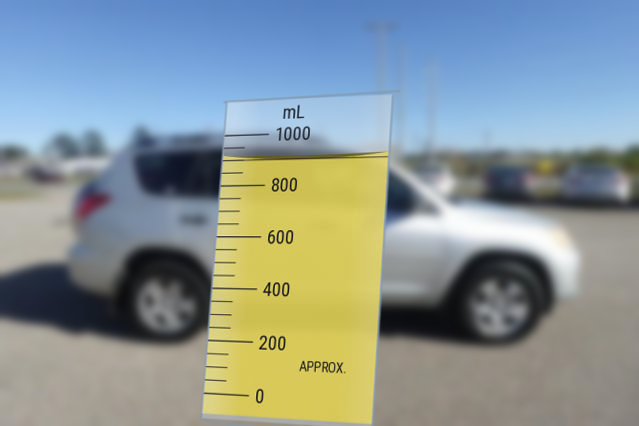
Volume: 900 mL
